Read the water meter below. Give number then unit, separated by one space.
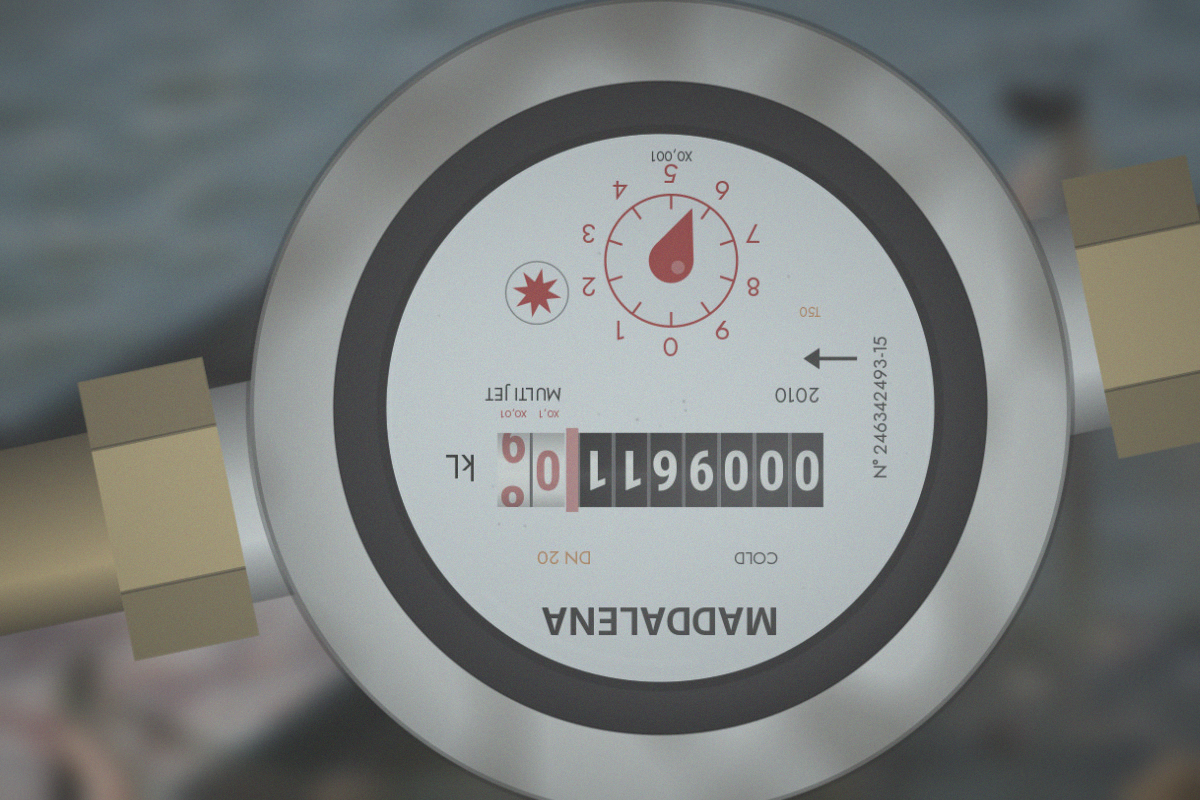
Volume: 9611.085 kL
